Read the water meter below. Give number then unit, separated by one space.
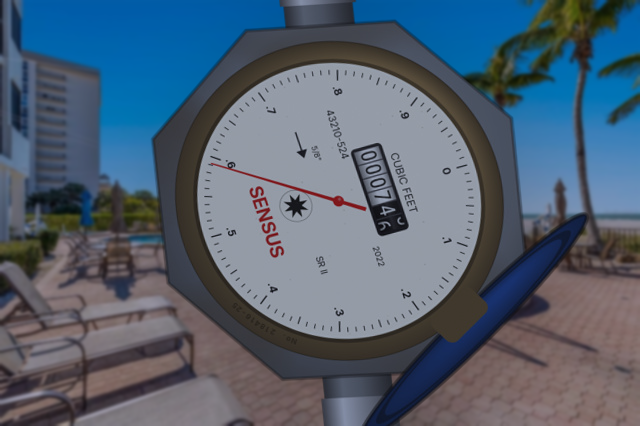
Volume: 745.59 ft³
